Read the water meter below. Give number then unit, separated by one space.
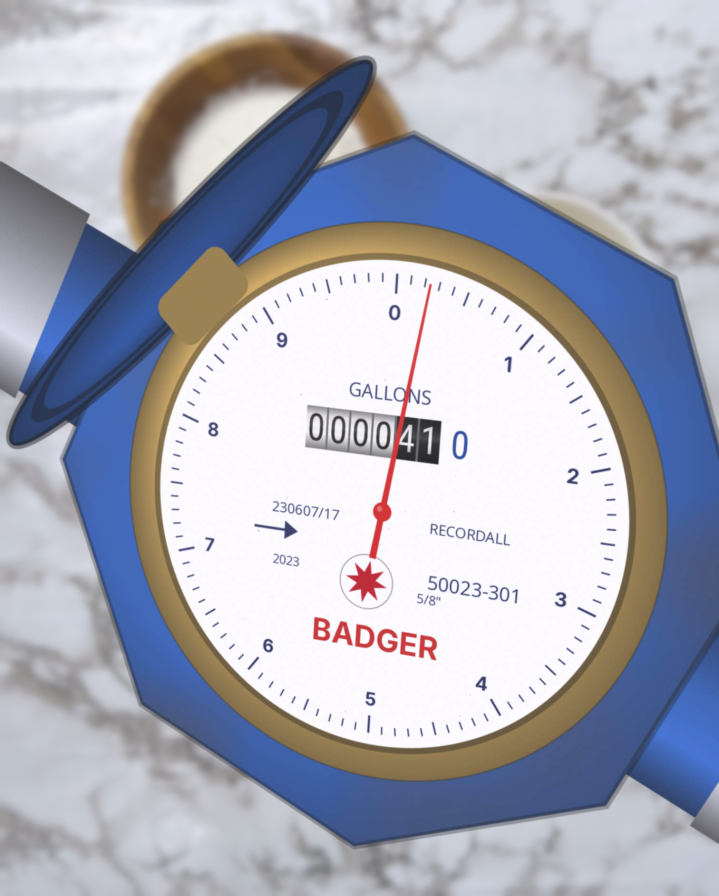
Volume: 410.2 gal
